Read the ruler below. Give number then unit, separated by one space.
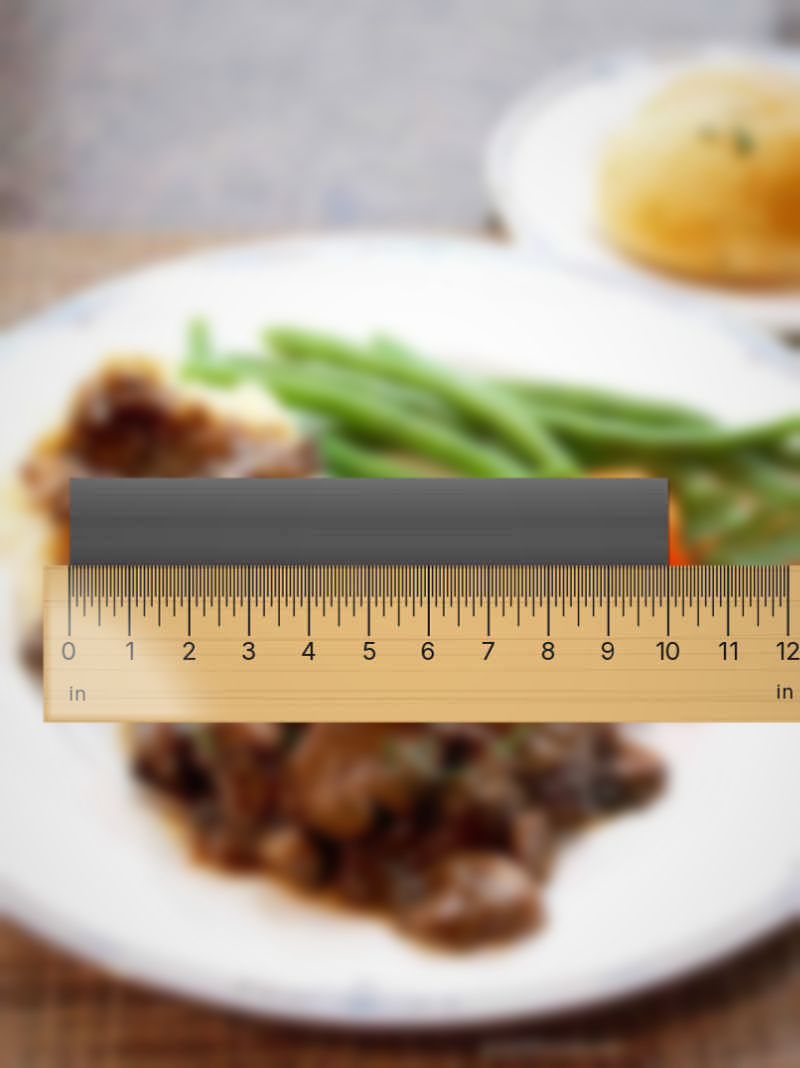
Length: 10 in
